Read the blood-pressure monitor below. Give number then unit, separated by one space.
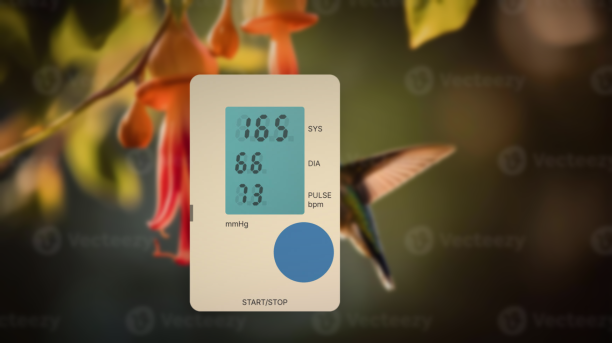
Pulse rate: 73 bpm
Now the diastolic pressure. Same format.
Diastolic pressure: 66 mmHg
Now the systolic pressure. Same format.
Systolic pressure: 165 mmHg
